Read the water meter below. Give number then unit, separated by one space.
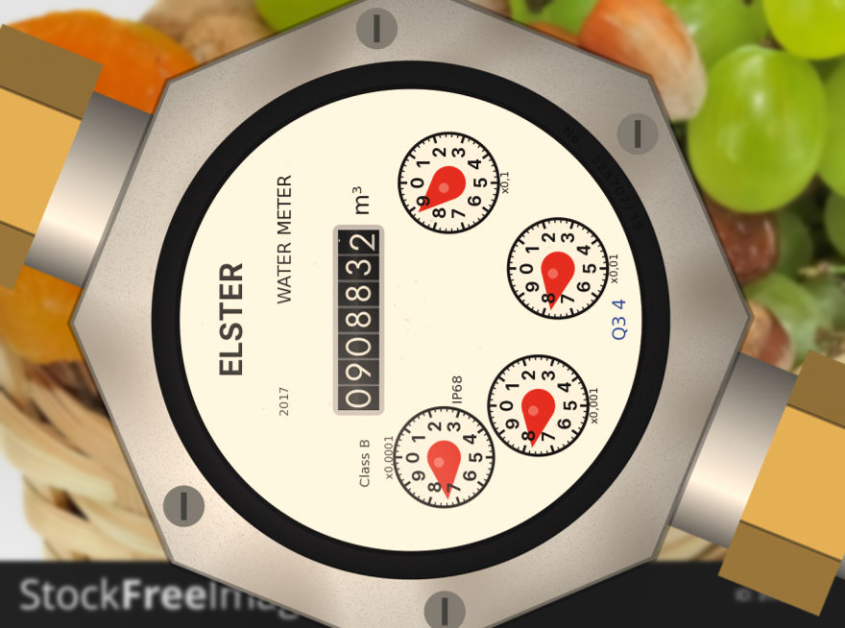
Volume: 908831.8777 m³
